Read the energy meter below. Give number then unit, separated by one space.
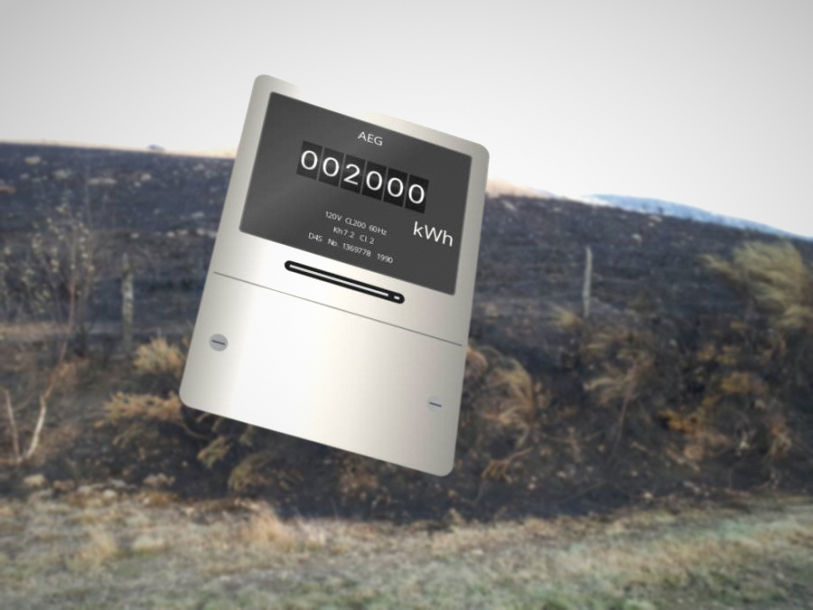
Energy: 2000 kWh
